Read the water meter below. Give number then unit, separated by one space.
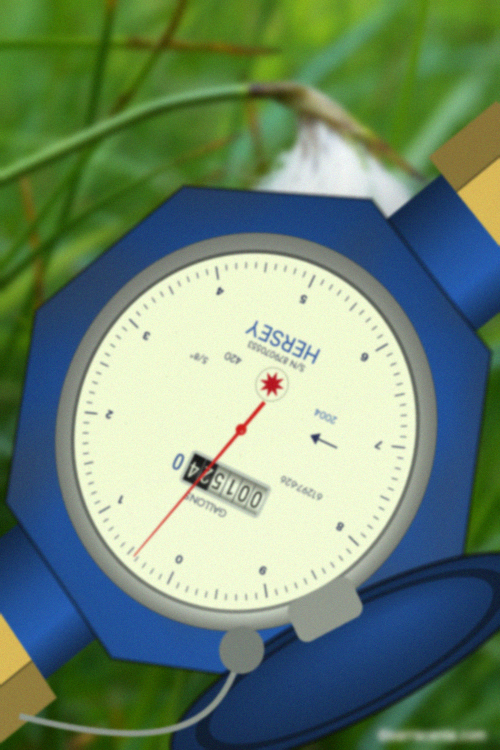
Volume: 15240.4 gal
